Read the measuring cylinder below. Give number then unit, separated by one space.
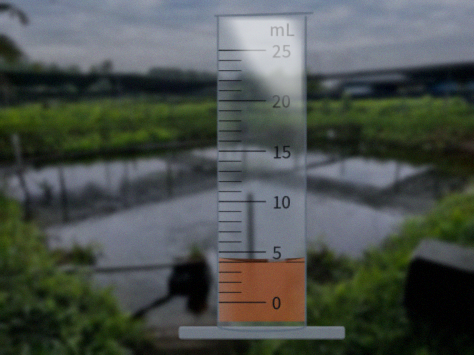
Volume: 4 mL
